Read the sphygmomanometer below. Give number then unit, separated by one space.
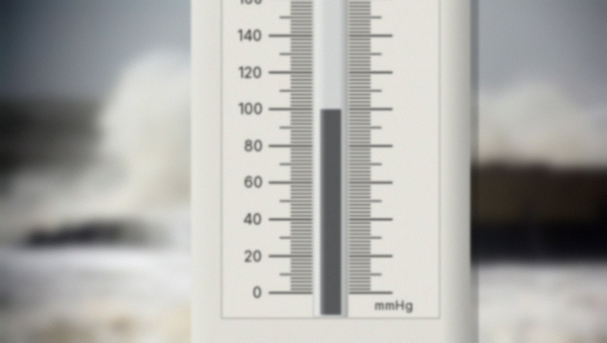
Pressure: 100 mmHg
